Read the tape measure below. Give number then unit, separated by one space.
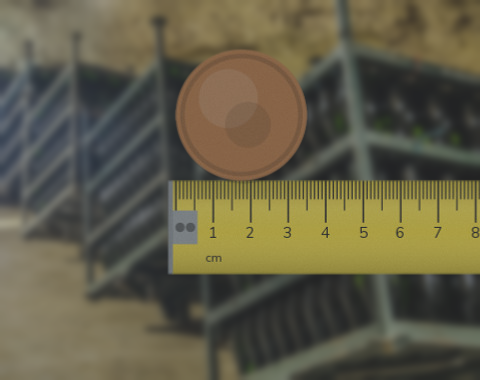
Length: 3.5 cm
